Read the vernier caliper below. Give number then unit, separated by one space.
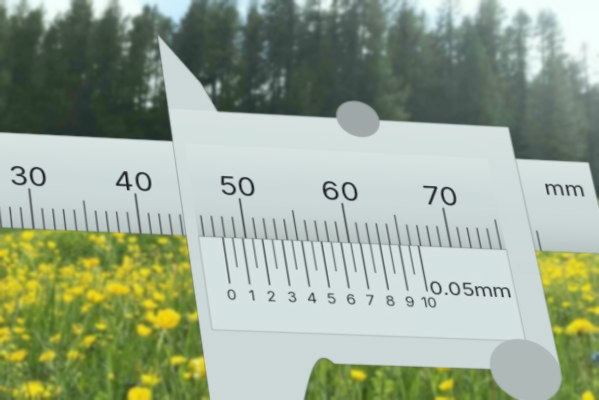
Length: 47.8 mm
